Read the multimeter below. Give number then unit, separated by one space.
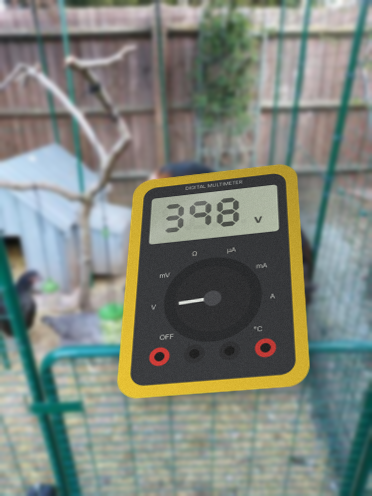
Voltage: 398 V
